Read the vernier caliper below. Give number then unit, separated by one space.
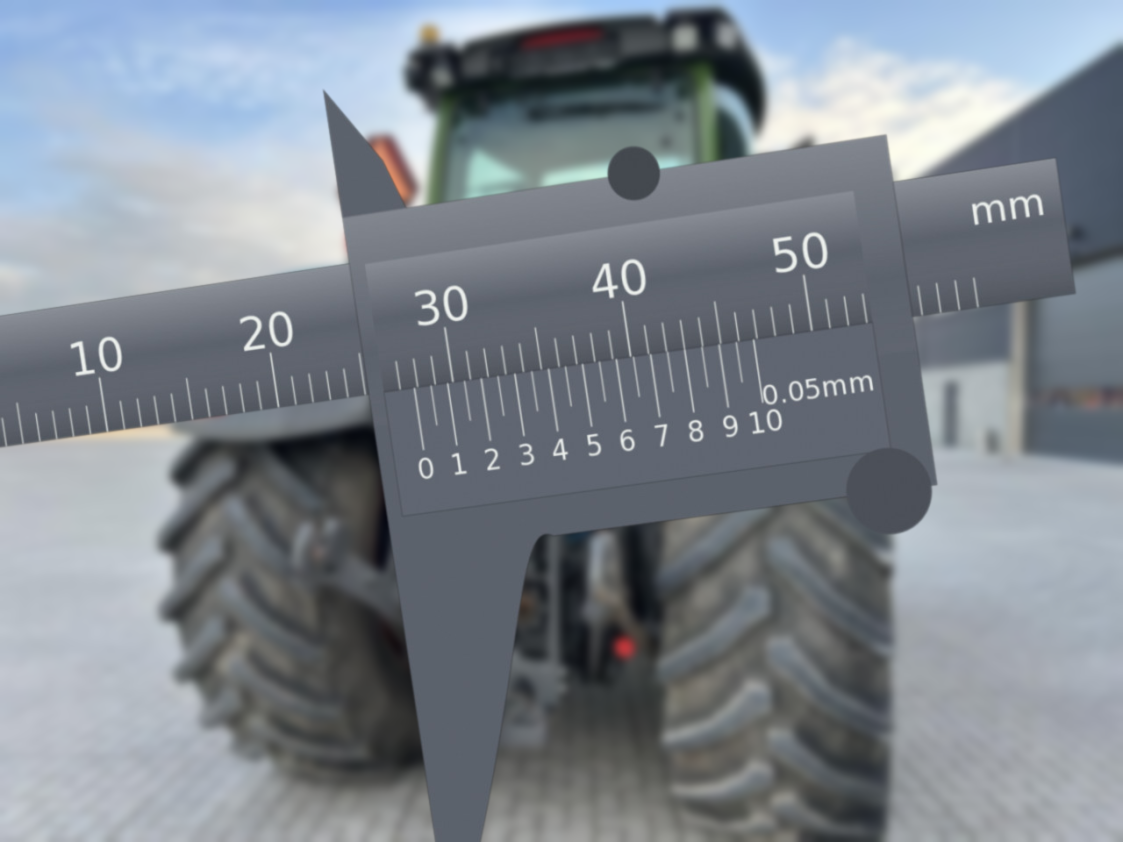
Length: 27.8 mm
